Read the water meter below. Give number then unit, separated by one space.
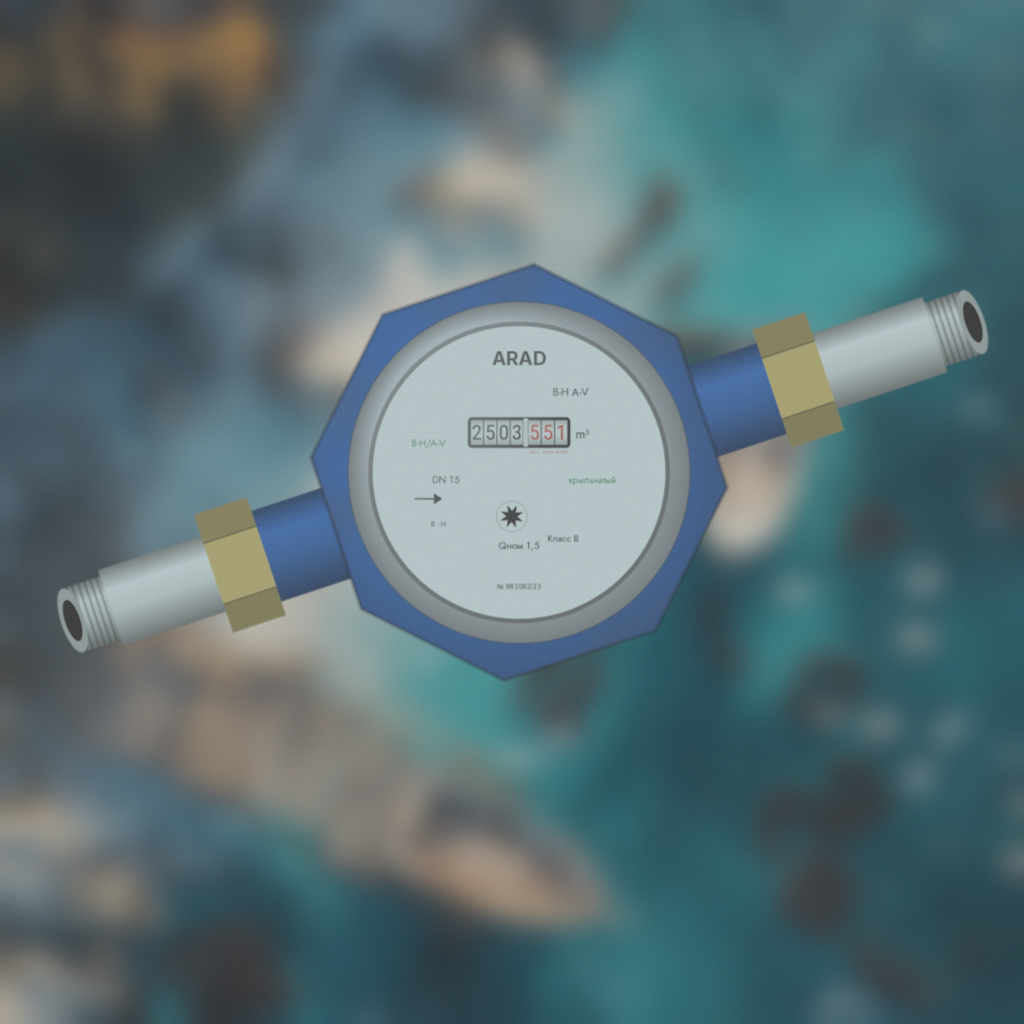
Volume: 2503.551 m³
